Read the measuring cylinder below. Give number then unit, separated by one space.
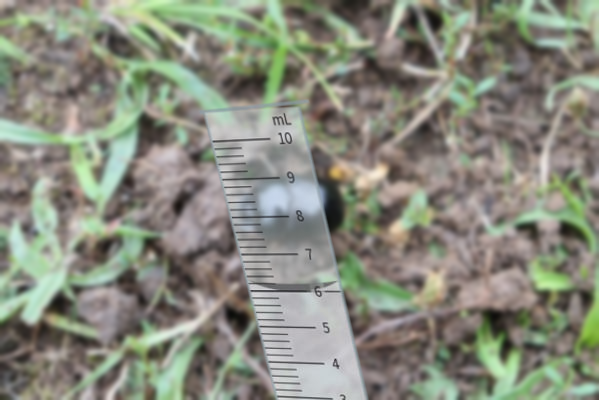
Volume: 6 mL
